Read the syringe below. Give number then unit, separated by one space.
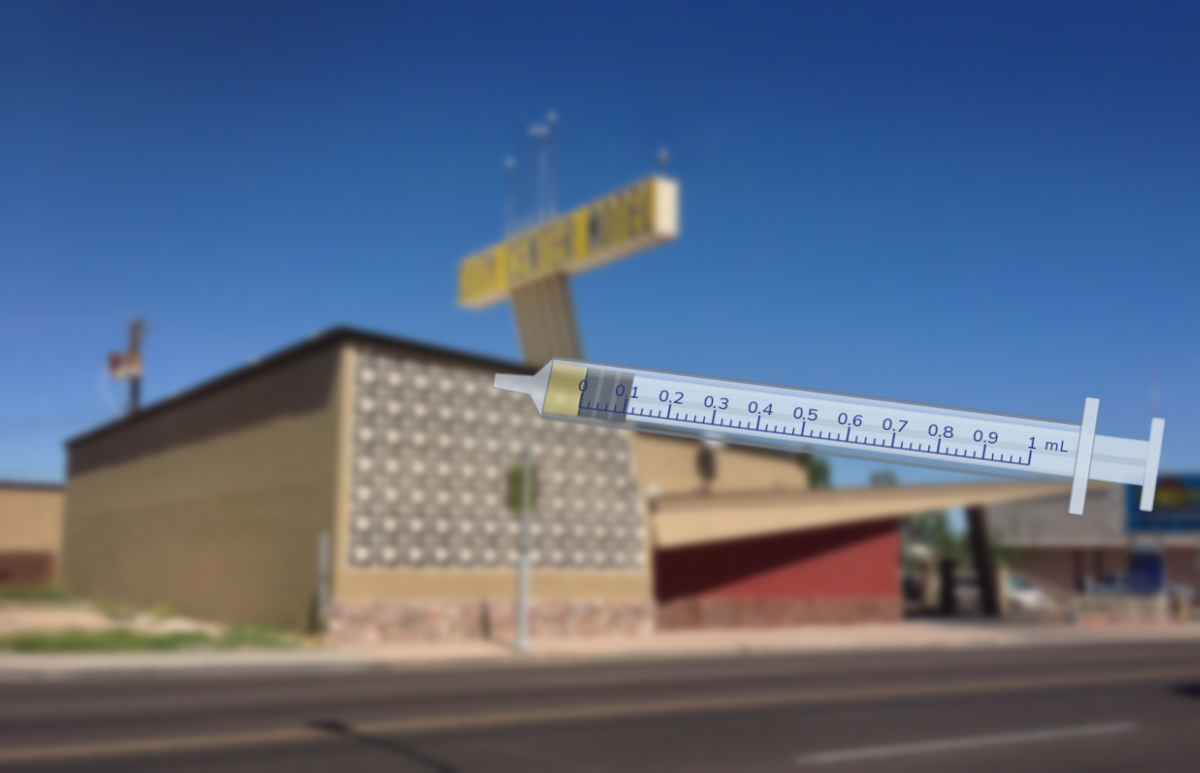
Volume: 0 mL
